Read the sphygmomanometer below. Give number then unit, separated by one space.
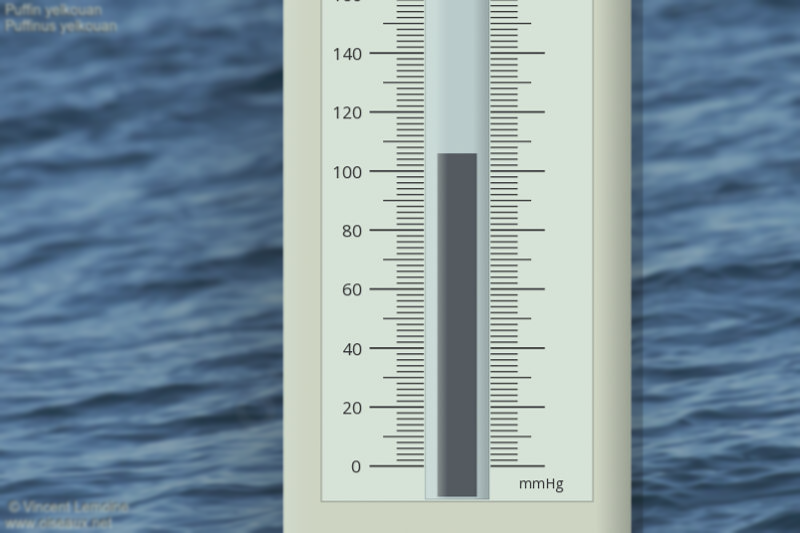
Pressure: 106 mmHg
